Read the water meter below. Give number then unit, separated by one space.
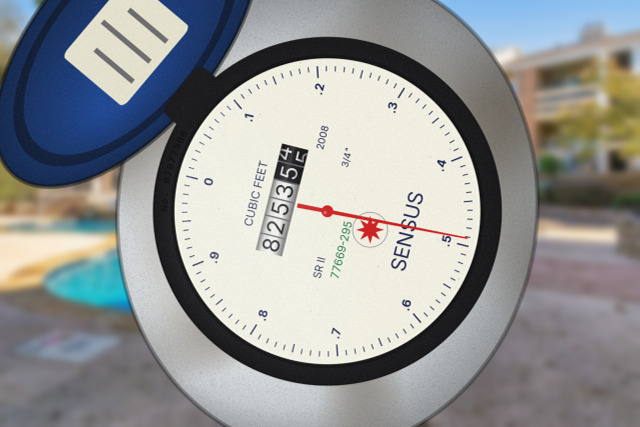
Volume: 825354.49 ft³
